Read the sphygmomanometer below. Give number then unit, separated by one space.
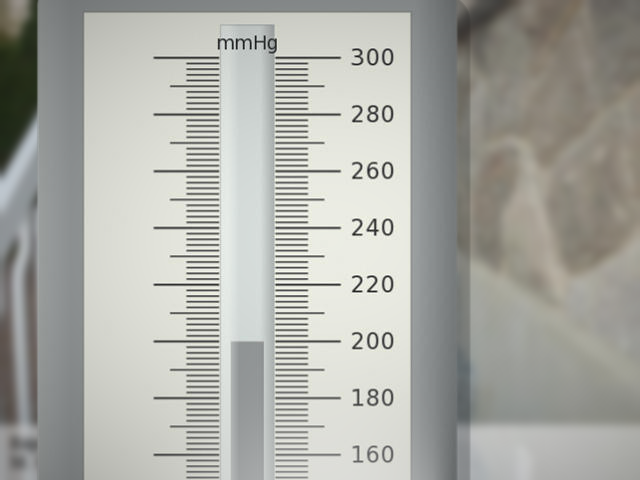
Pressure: 200 mmHg
